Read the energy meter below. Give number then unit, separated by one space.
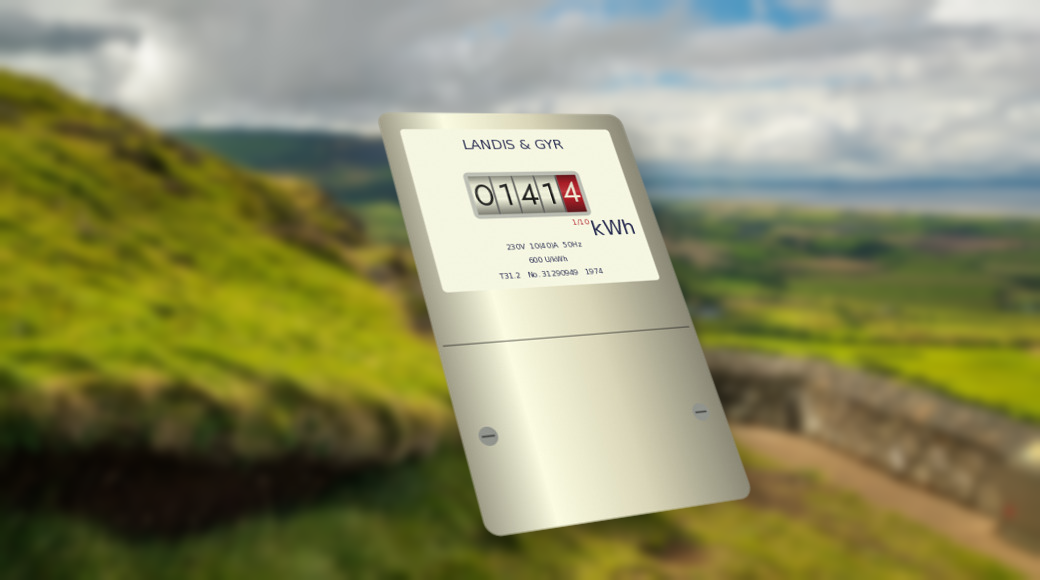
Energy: 141.4 kWh
